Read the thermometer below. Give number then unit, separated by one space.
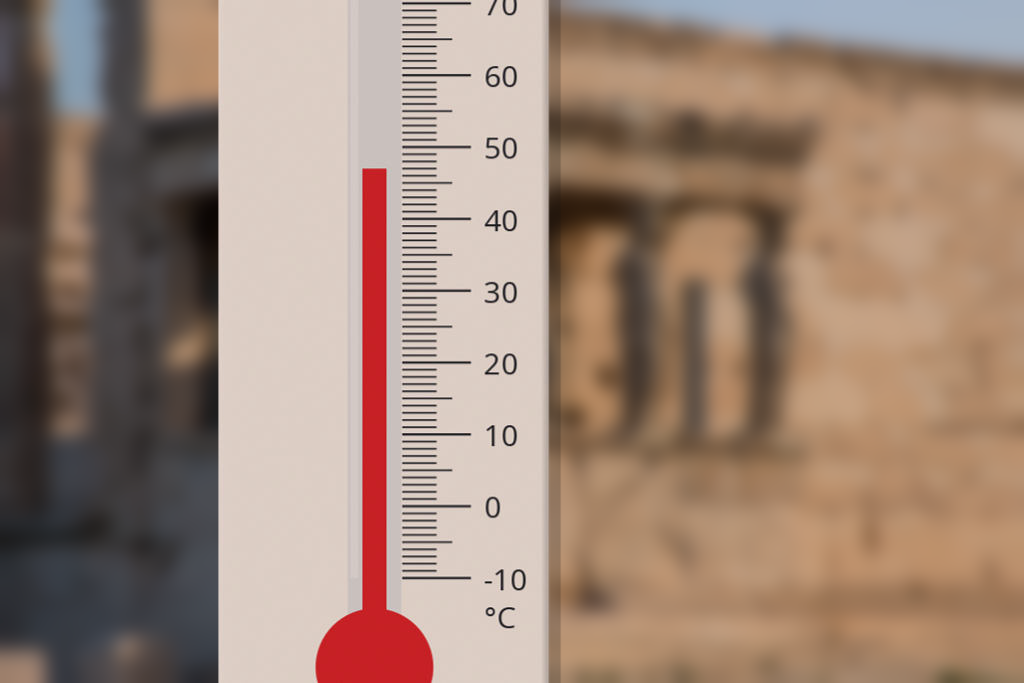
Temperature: 47 °C
